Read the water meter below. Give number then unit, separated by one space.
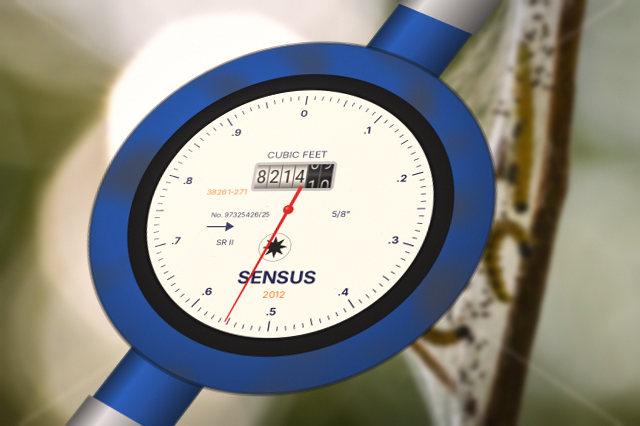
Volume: 821409.55 ft³
